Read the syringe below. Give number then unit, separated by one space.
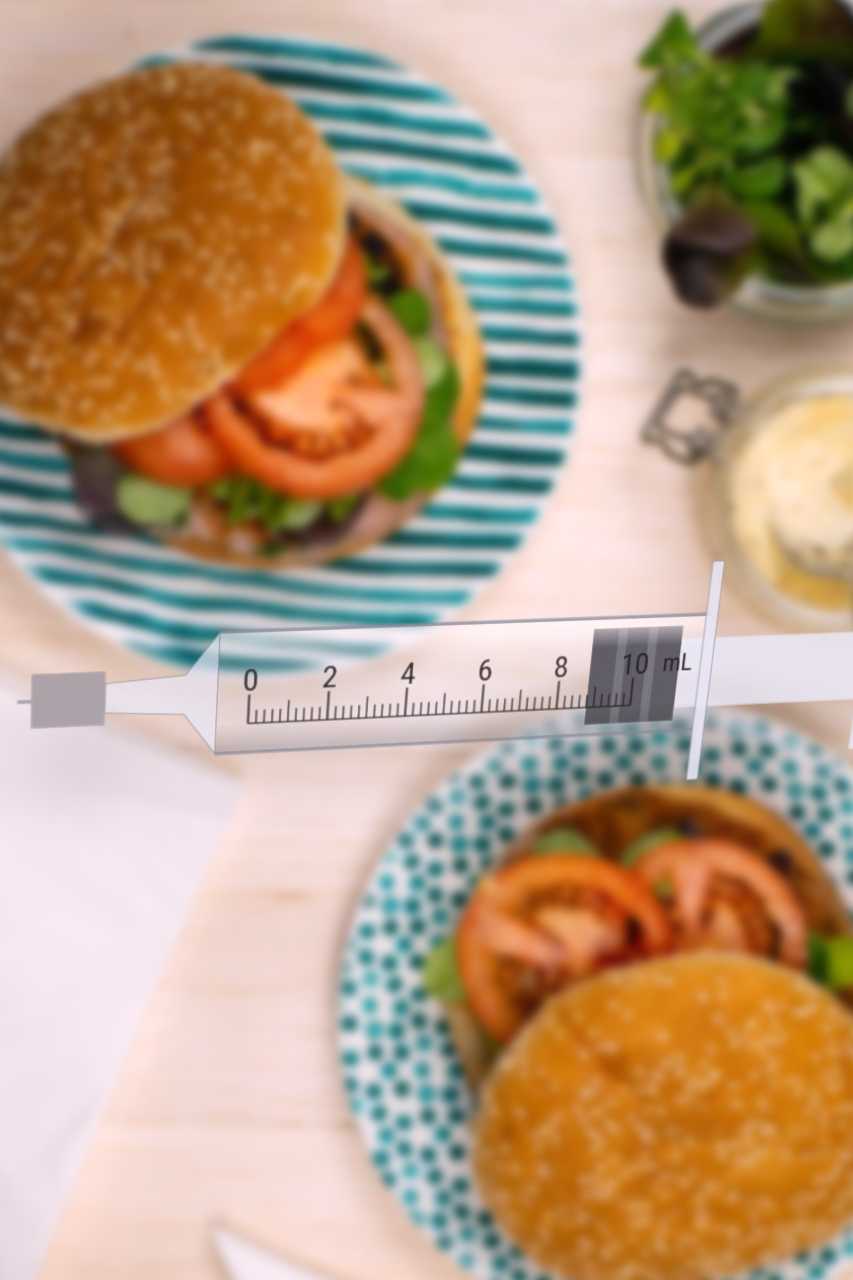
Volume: 8.8 mL
